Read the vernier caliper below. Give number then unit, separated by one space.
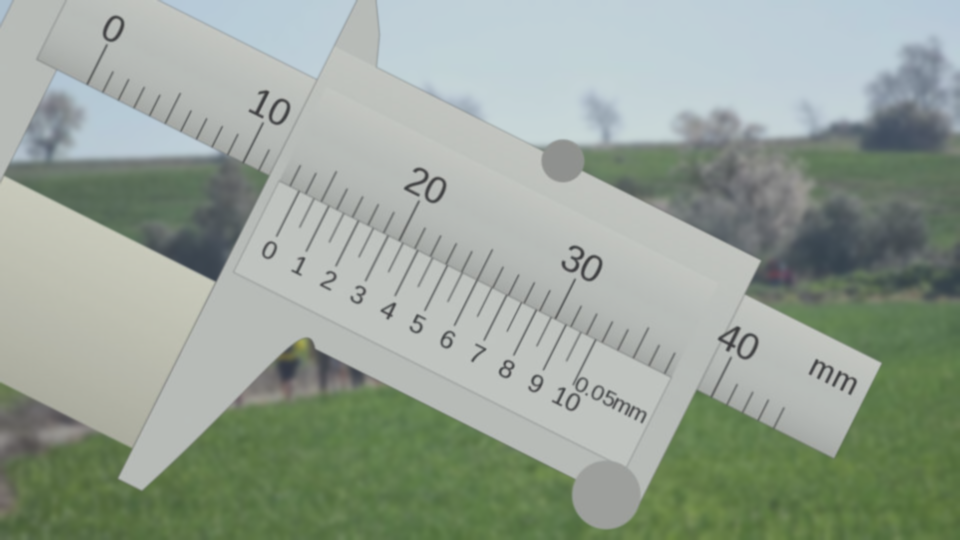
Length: 13.6 mm
